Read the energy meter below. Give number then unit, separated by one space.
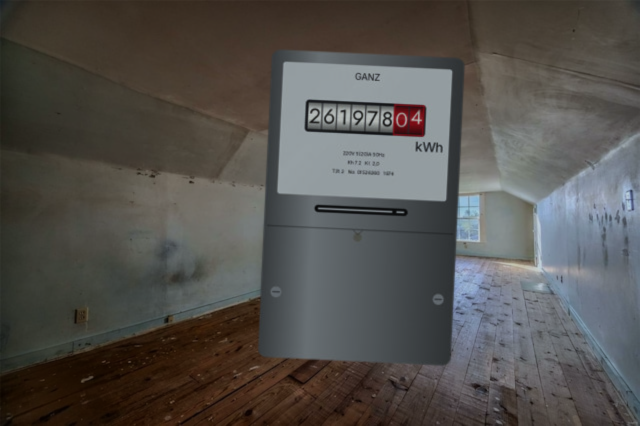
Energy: 261978.04 kWh
